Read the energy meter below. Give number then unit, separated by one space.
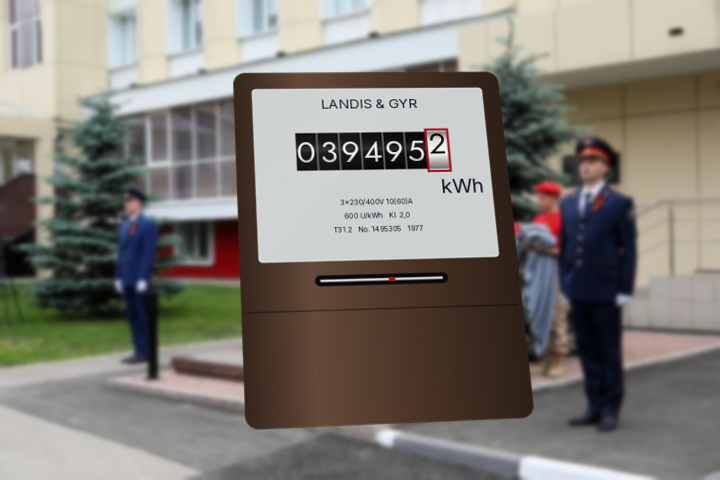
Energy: 39495.2 kWh
